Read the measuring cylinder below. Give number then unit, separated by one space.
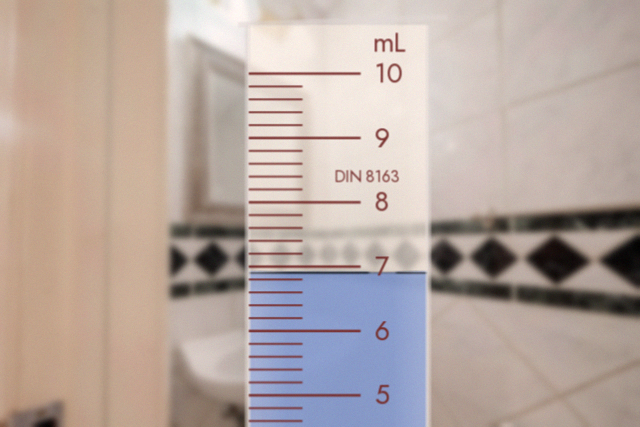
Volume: 6.9 mL
